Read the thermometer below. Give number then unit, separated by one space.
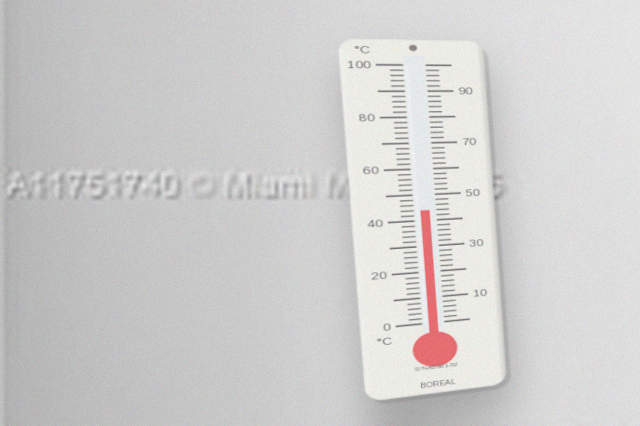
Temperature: 44 °C
